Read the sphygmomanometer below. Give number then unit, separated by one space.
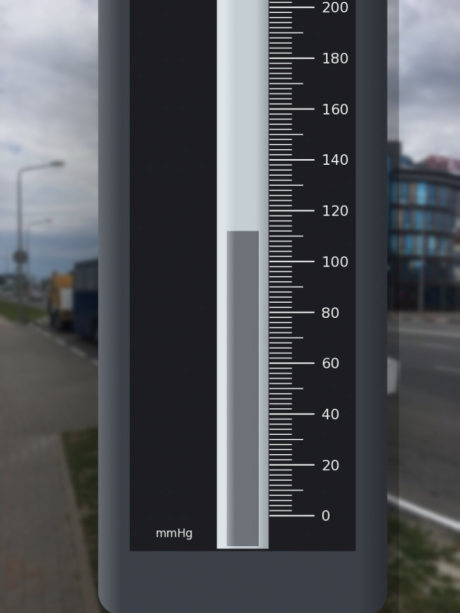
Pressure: 112 mmHg
